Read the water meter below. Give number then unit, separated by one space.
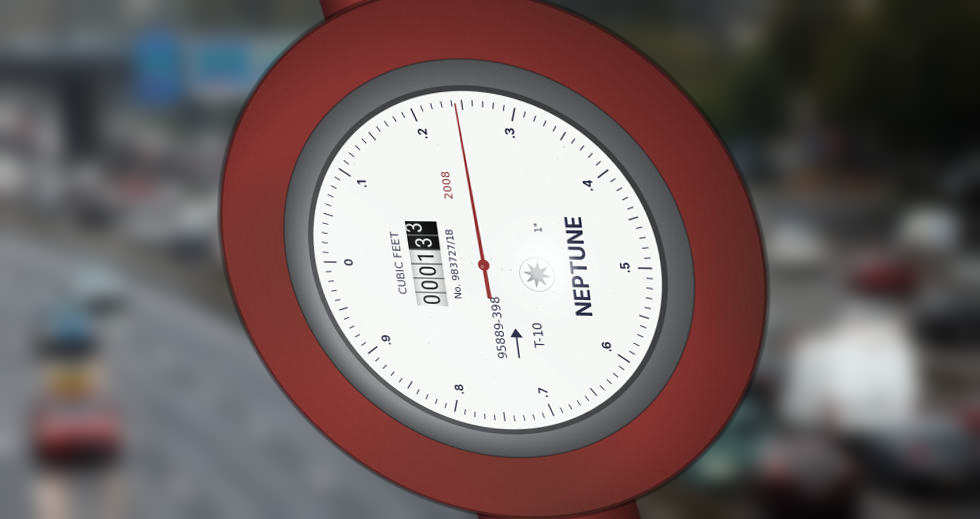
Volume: 133.24 ft³
